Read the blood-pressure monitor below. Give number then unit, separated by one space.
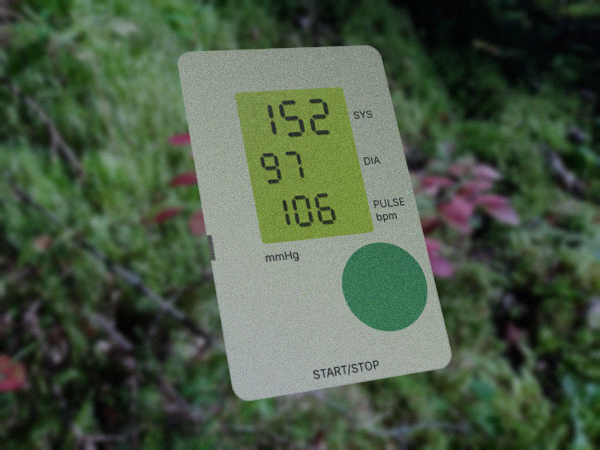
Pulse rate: 106 bpm
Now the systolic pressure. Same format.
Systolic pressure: 152 mmHg
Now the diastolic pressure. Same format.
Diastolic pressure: 97 mmHg
